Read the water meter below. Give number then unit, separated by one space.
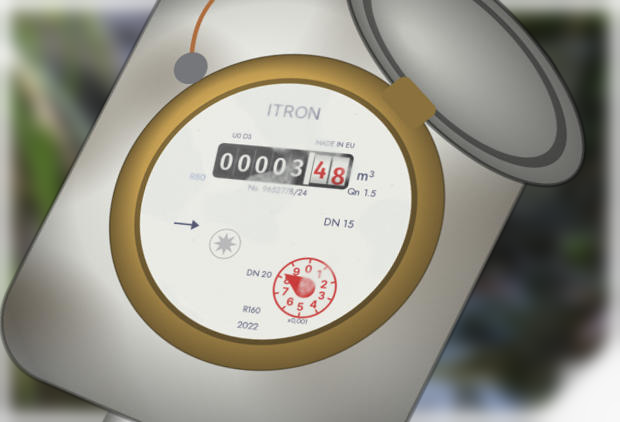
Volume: 3.478 m³
